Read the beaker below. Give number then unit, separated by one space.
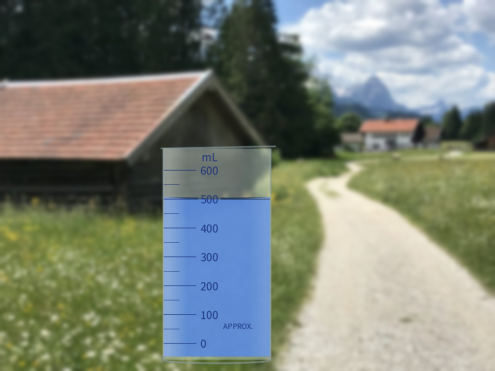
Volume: 500 mL
